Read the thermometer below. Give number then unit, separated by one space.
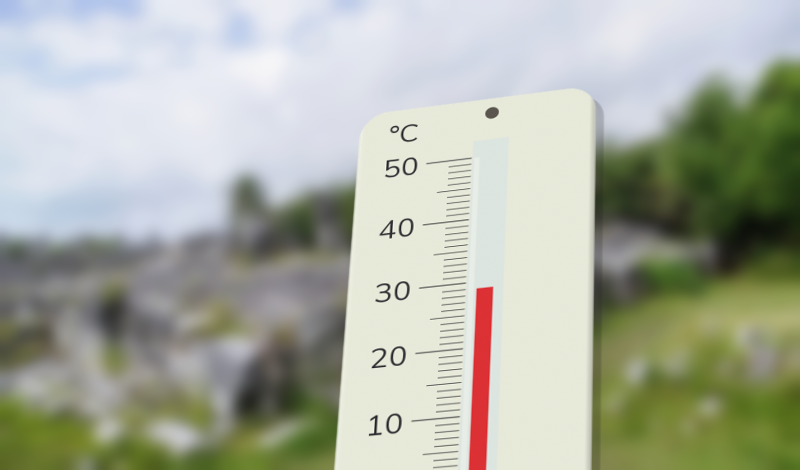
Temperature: 29 °C
